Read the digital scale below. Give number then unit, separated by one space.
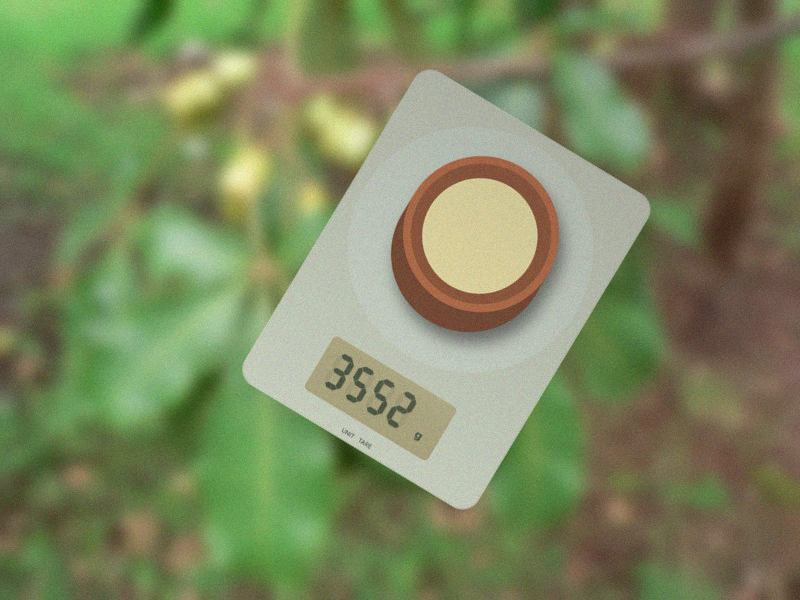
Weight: 3552 g
